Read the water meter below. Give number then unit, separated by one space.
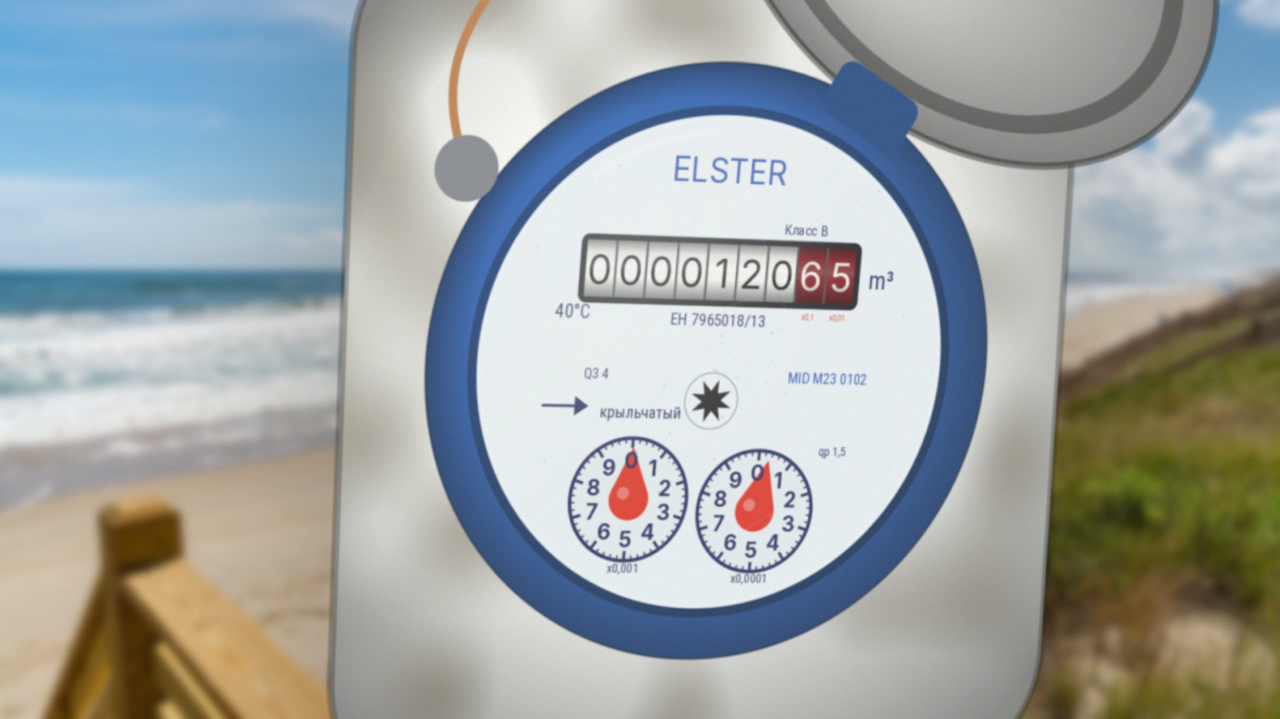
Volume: 120.6500 m³
